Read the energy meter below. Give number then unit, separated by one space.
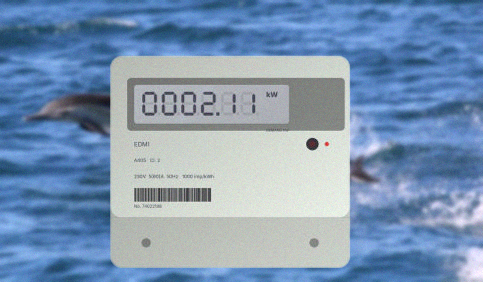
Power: 2.11 kW
